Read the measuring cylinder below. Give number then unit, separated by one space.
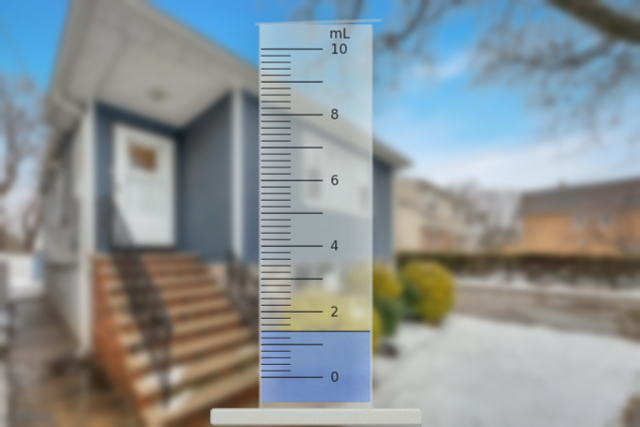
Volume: 1.4 mL
